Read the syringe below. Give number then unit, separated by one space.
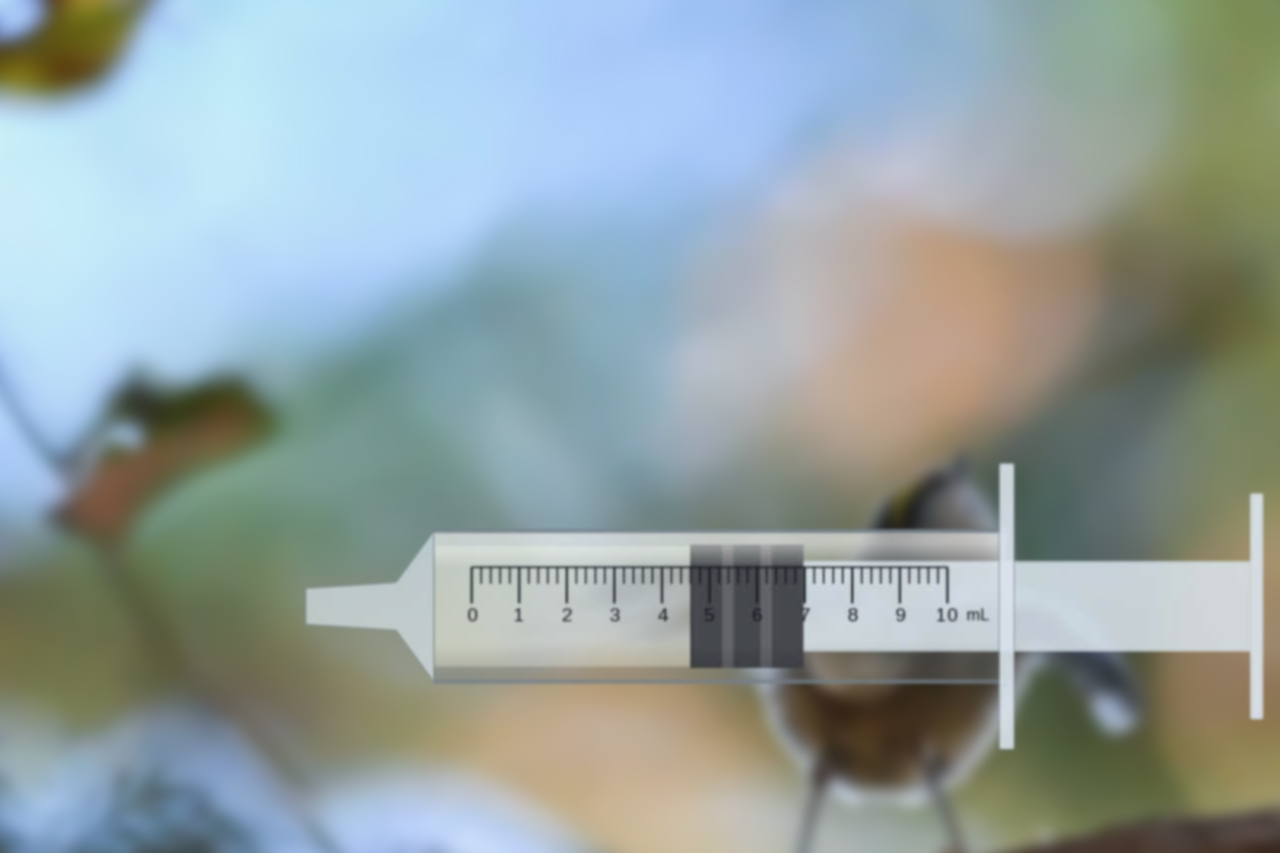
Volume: 4.6 mL
